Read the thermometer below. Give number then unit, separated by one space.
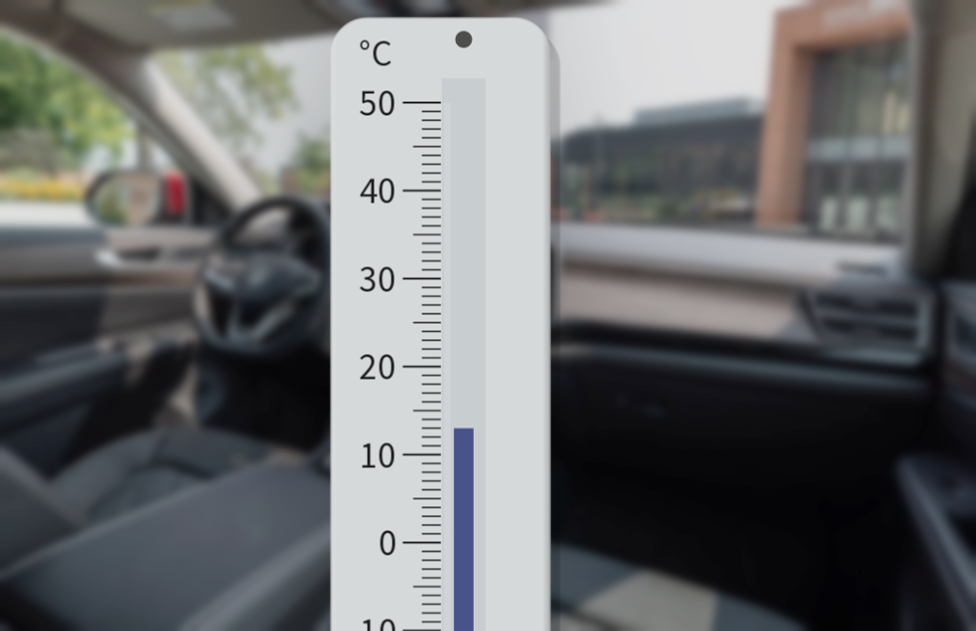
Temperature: 13 °C
